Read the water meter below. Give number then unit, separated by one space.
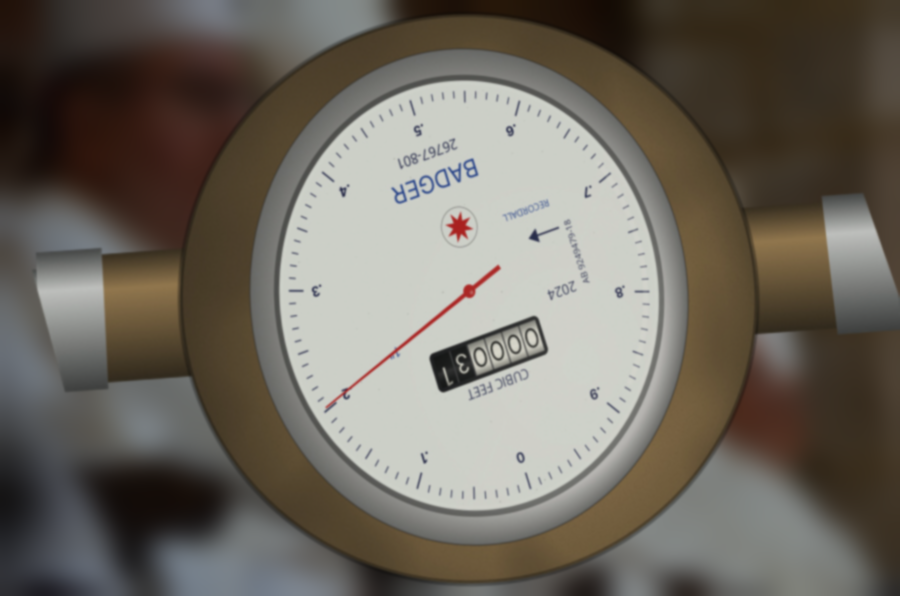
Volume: 31.20 ft³
